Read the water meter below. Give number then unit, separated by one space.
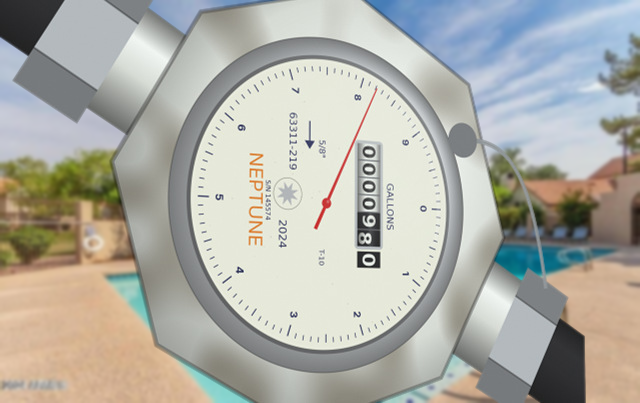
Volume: 978.2 gal
